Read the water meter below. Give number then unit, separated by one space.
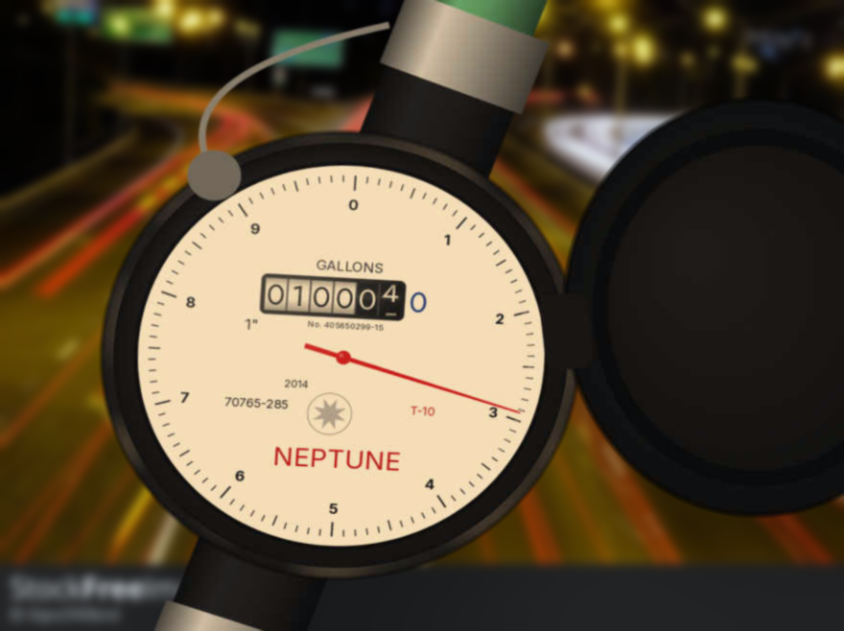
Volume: 100042.9 gal
